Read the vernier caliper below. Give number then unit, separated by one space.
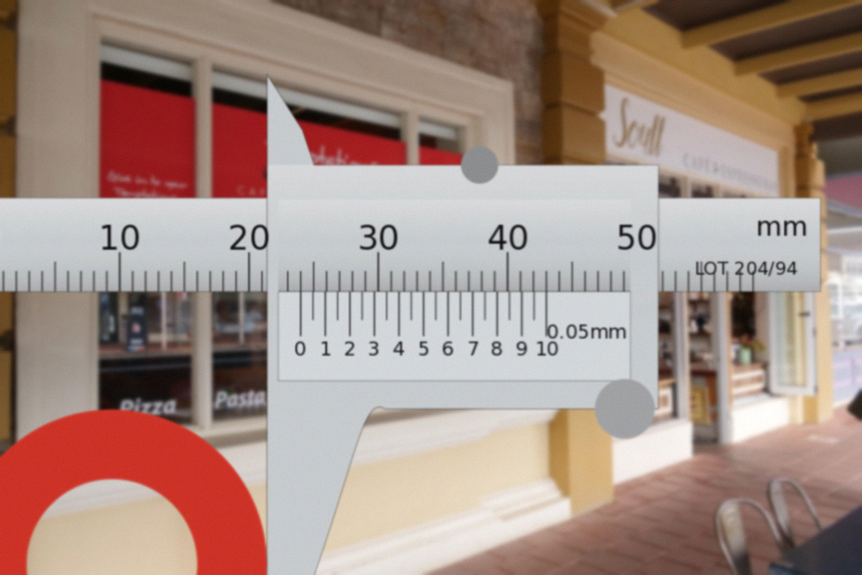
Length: 24.0 mm
